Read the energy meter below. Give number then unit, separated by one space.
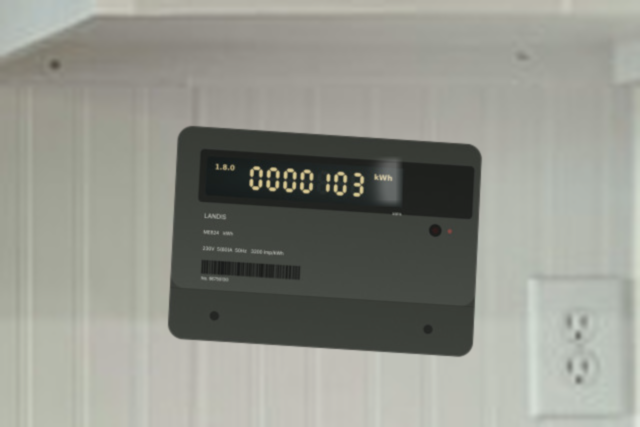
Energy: 103 kWh
